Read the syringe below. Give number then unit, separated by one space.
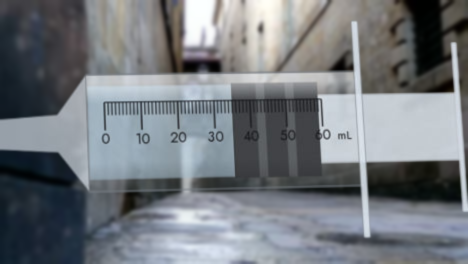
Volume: 35 mL
